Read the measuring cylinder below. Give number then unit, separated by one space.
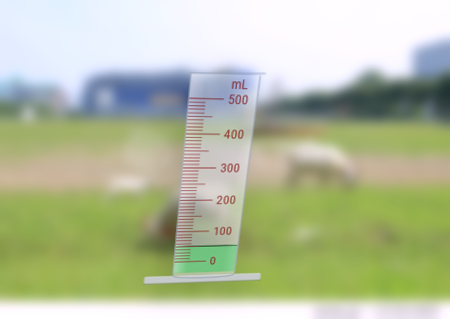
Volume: 50 mL
